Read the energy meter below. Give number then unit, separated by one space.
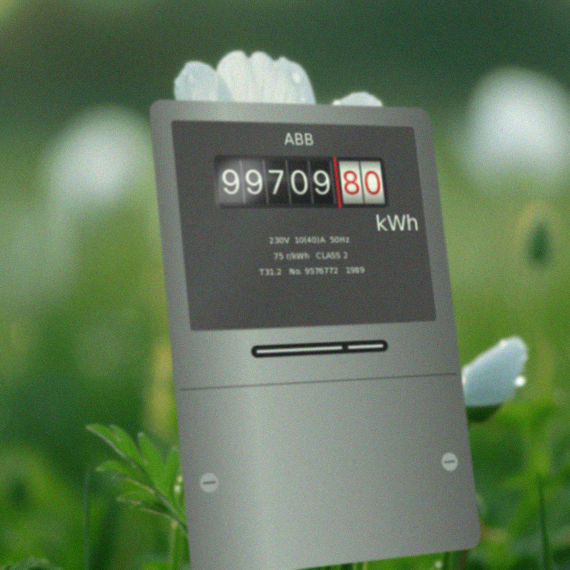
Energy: 99709.80 kWh
